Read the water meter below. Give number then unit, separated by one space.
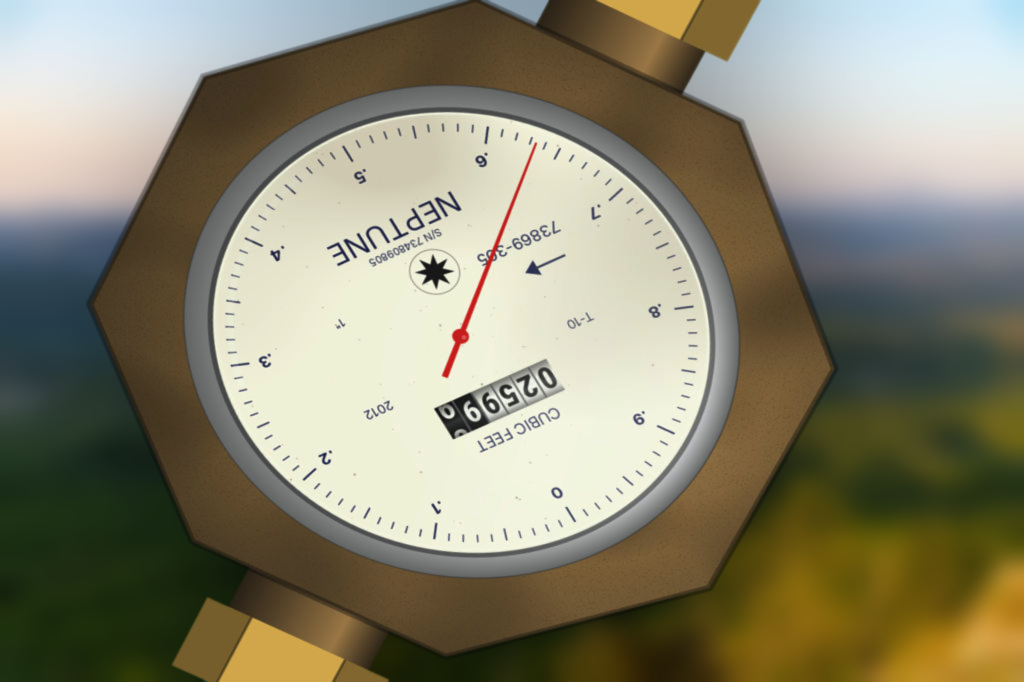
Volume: 25998.63 ft³
